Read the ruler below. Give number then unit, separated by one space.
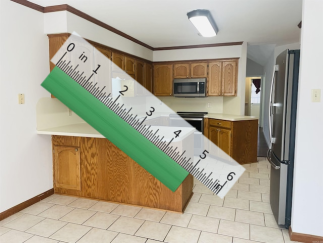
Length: 5 in
